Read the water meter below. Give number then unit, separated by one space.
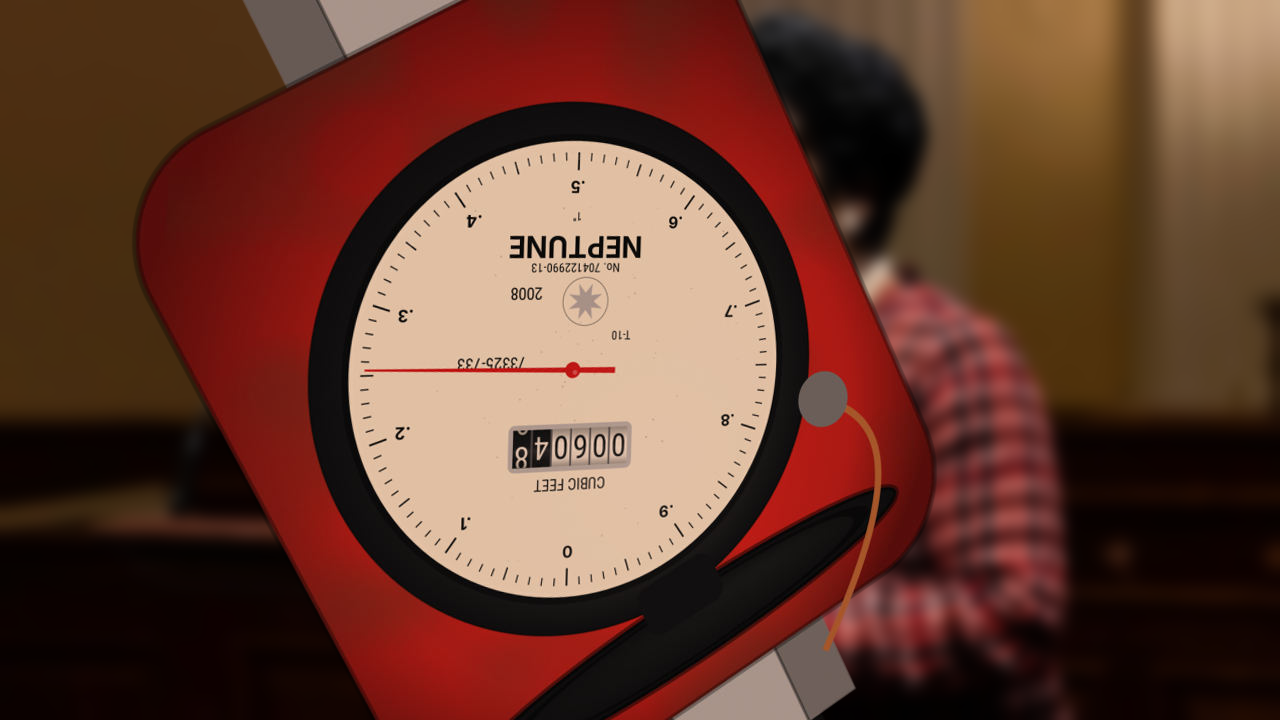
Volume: 6048.25 ft³
